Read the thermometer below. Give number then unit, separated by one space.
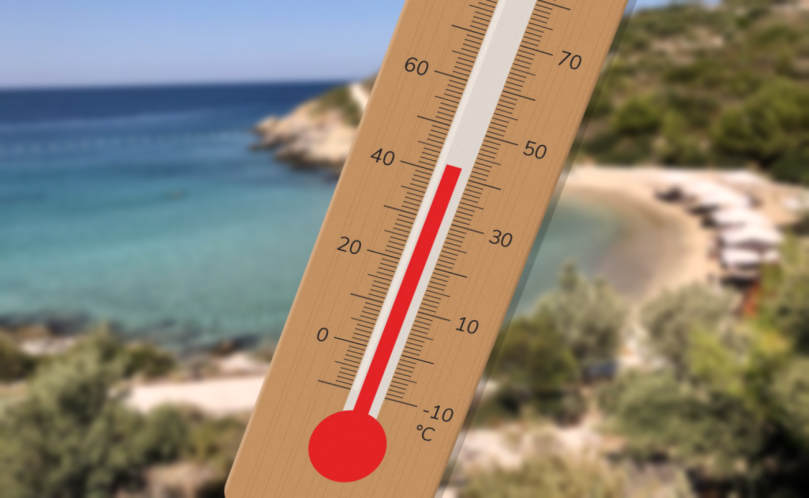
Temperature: 42 °C
